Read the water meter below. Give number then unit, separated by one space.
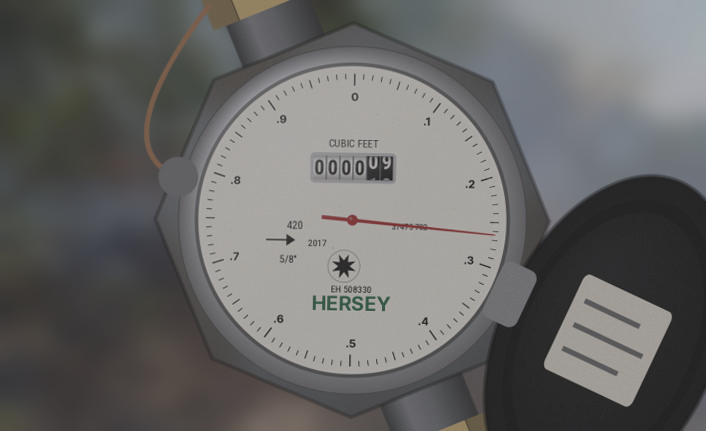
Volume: 9.26 ft³
